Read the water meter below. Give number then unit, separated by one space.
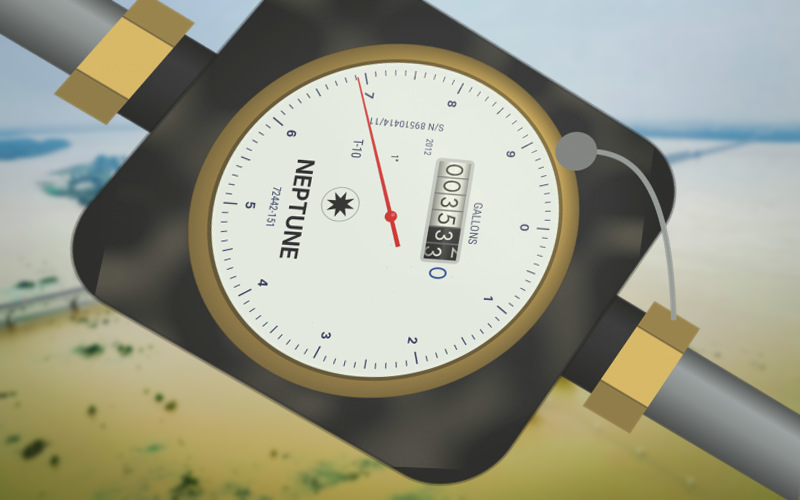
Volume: 35326.9 gal
